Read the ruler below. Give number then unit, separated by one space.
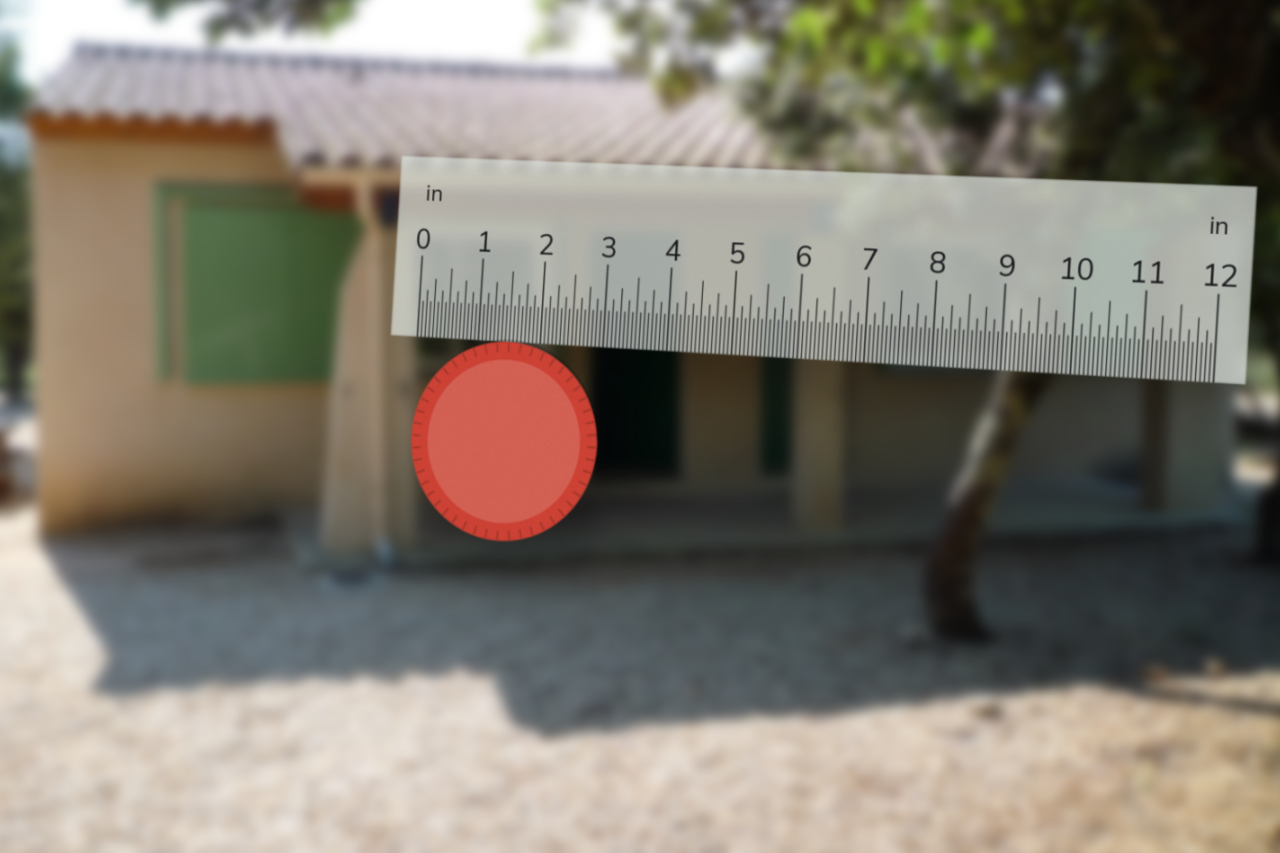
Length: 3 in
